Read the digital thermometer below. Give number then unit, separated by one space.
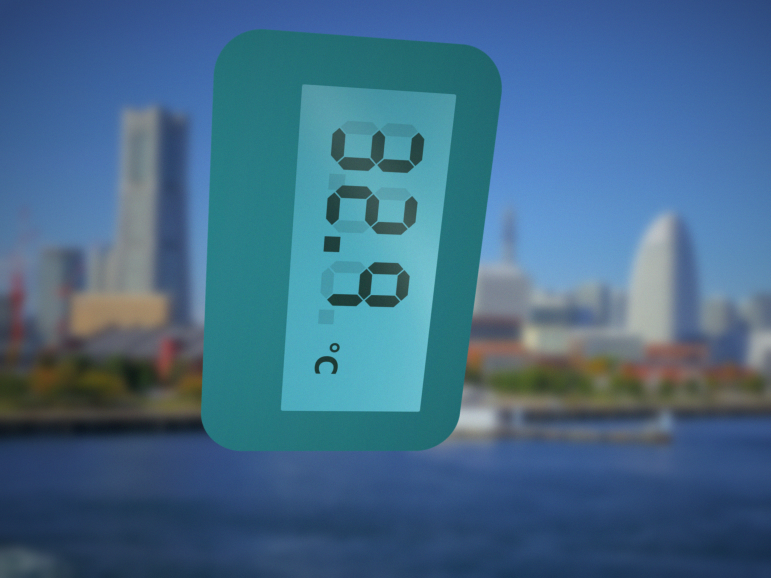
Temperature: 32.9 °C
